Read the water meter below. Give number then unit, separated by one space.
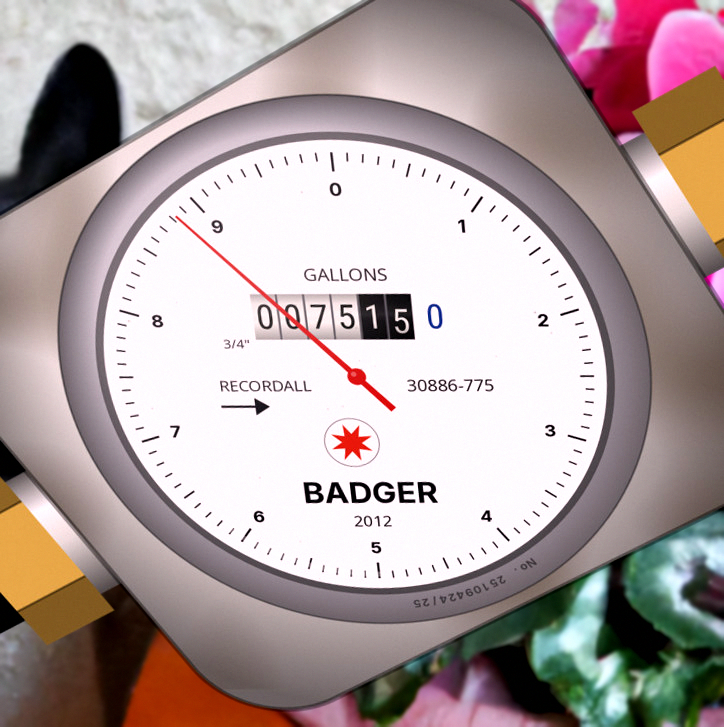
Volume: 75148.8 gal
